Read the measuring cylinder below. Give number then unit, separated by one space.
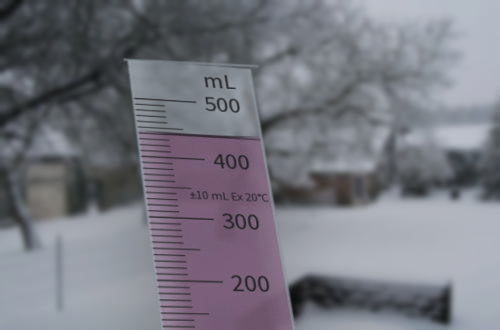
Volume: 440 mL
